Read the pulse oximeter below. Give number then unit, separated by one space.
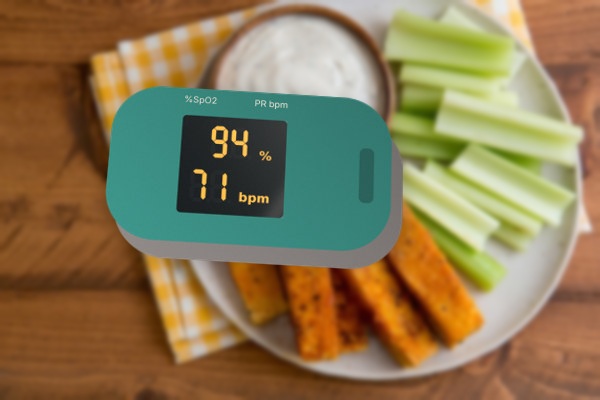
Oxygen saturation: 94 %
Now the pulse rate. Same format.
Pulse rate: 71 bpm
